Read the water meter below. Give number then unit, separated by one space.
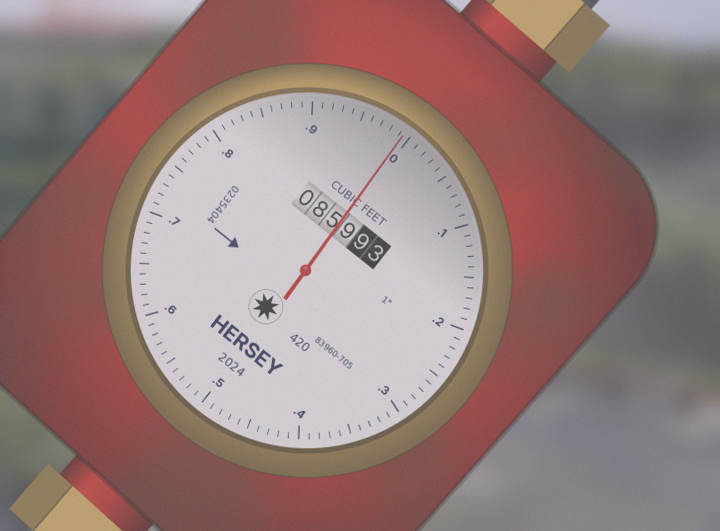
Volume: 85992.99 ft³
